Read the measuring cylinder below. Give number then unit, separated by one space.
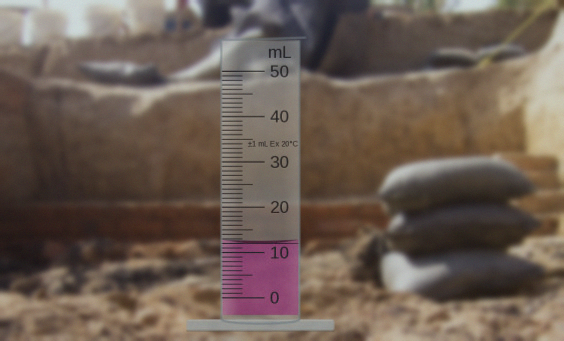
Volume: 12 mL
